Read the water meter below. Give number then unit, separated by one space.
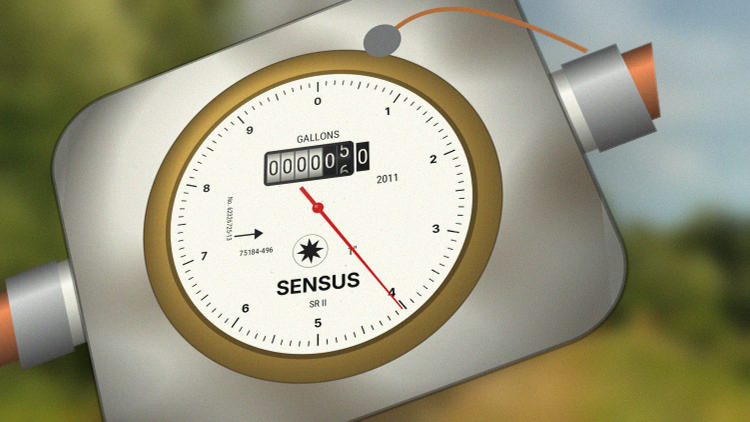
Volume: 54.0 gal
